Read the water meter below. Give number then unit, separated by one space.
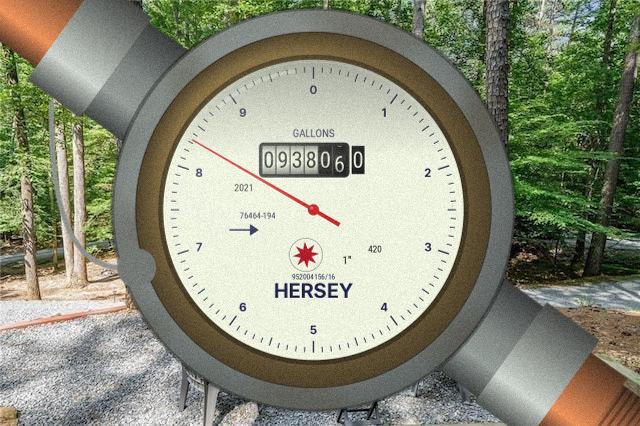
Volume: 938058.3 gal
